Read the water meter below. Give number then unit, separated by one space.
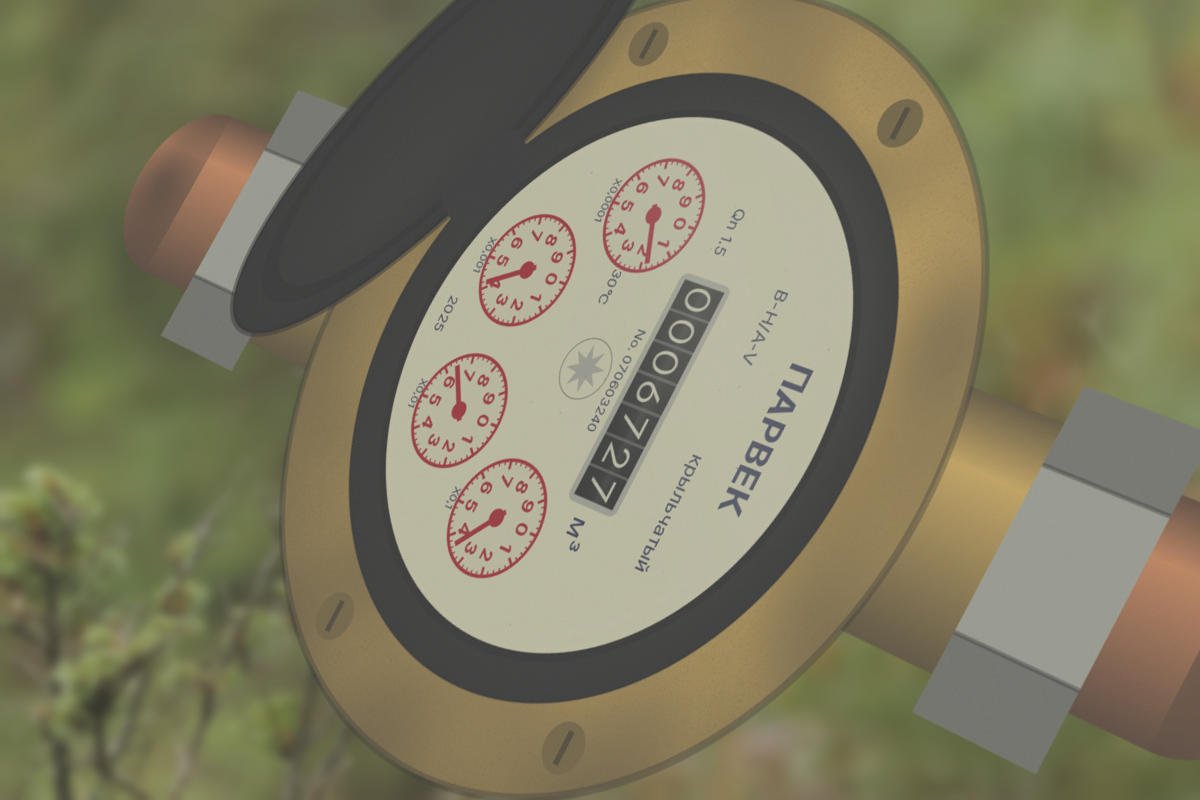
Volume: 6727.3641 m³
